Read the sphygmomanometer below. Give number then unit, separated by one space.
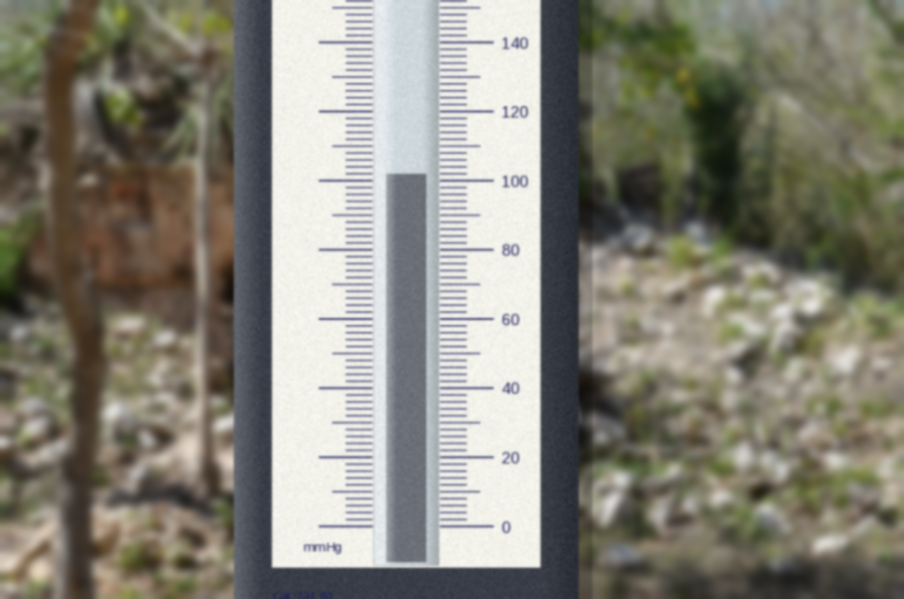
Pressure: 102 mmHg
